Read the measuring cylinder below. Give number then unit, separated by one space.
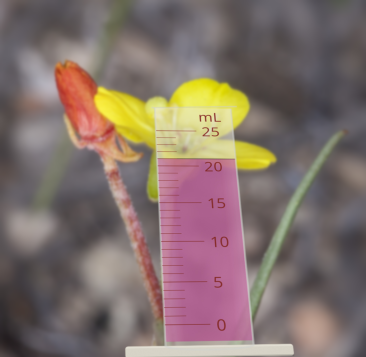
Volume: 21 mL
